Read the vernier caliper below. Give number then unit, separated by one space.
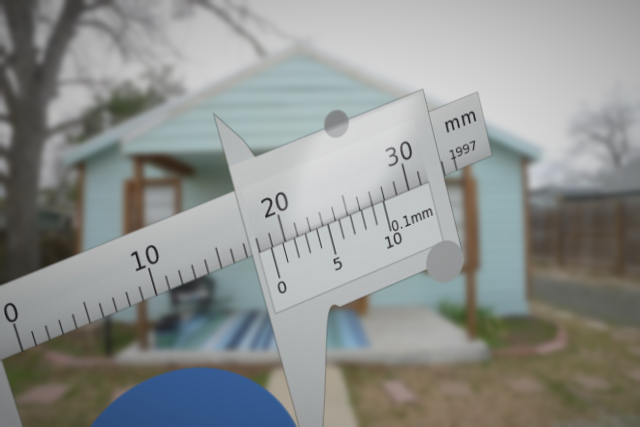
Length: 18.9 mm
